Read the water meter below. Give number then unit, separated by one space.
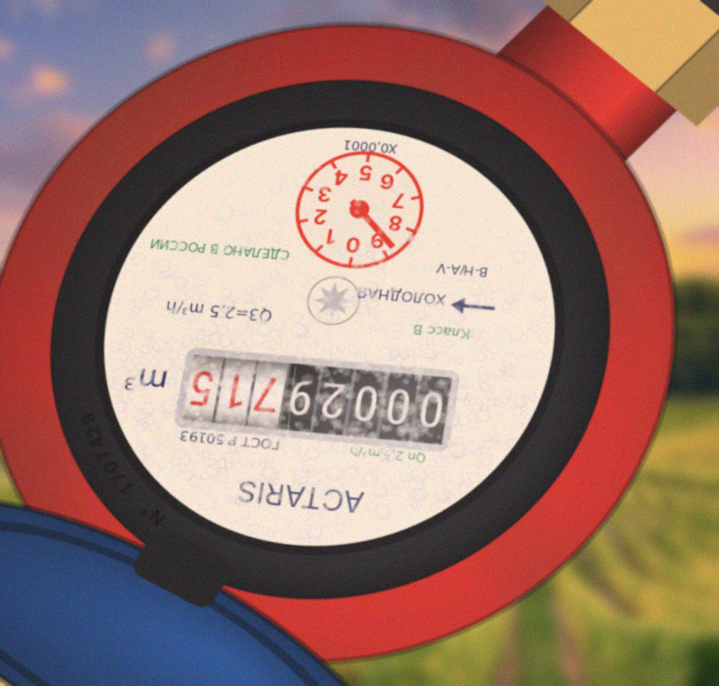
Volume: 29.7158 m³
